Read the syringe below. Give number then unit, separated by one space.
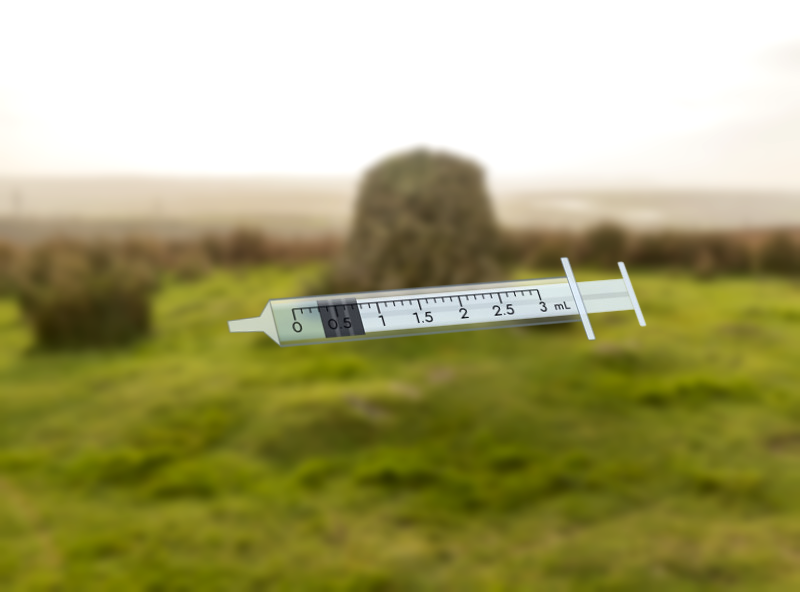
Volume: 0.3 mL
